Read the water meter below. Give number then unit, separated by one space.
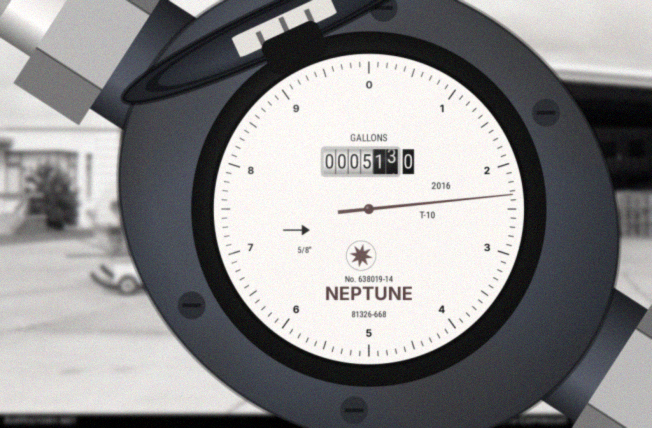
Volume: 5132.3 gal
